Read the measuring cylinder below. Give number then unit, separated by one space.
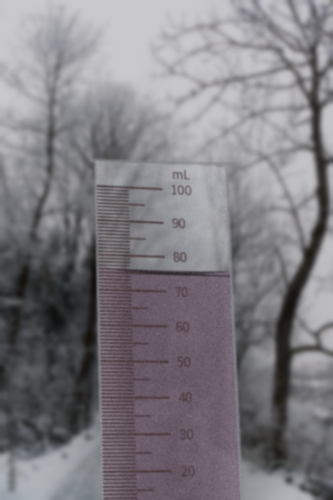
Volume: 75 mL
